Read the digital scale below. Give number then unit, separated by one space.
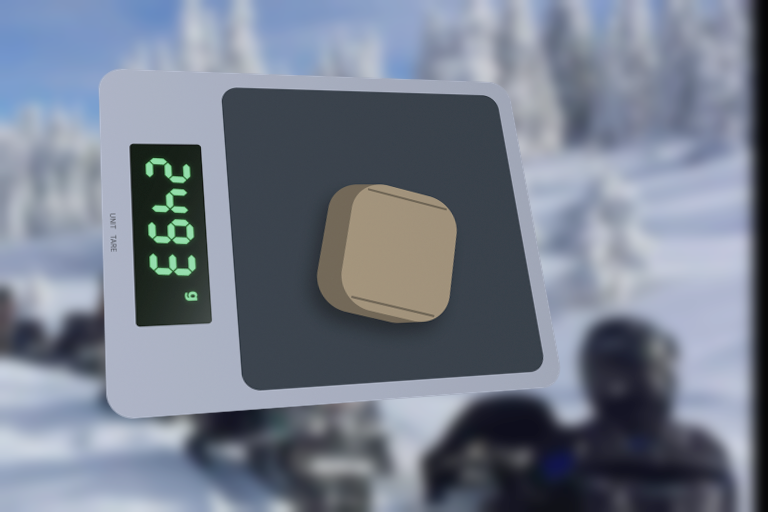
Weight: 2493 g
